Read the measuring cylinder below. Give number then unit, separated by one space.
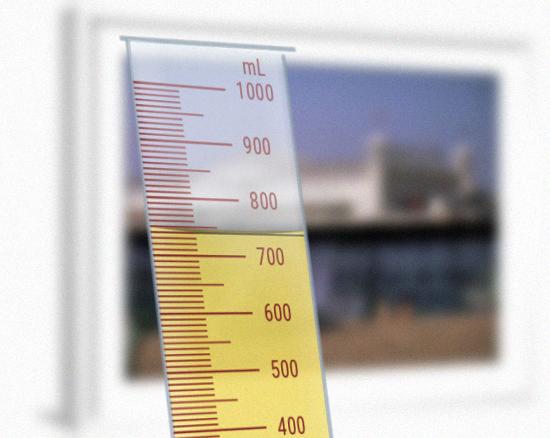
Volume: 740 mL
